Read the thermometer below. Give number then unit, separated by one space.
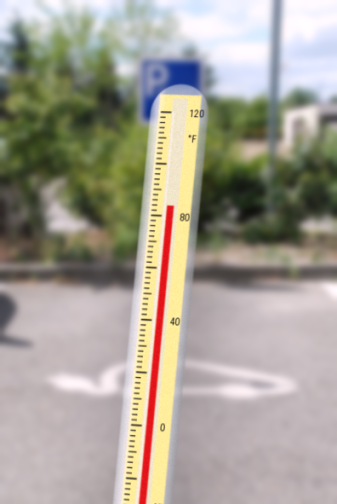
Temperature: 84 °F
